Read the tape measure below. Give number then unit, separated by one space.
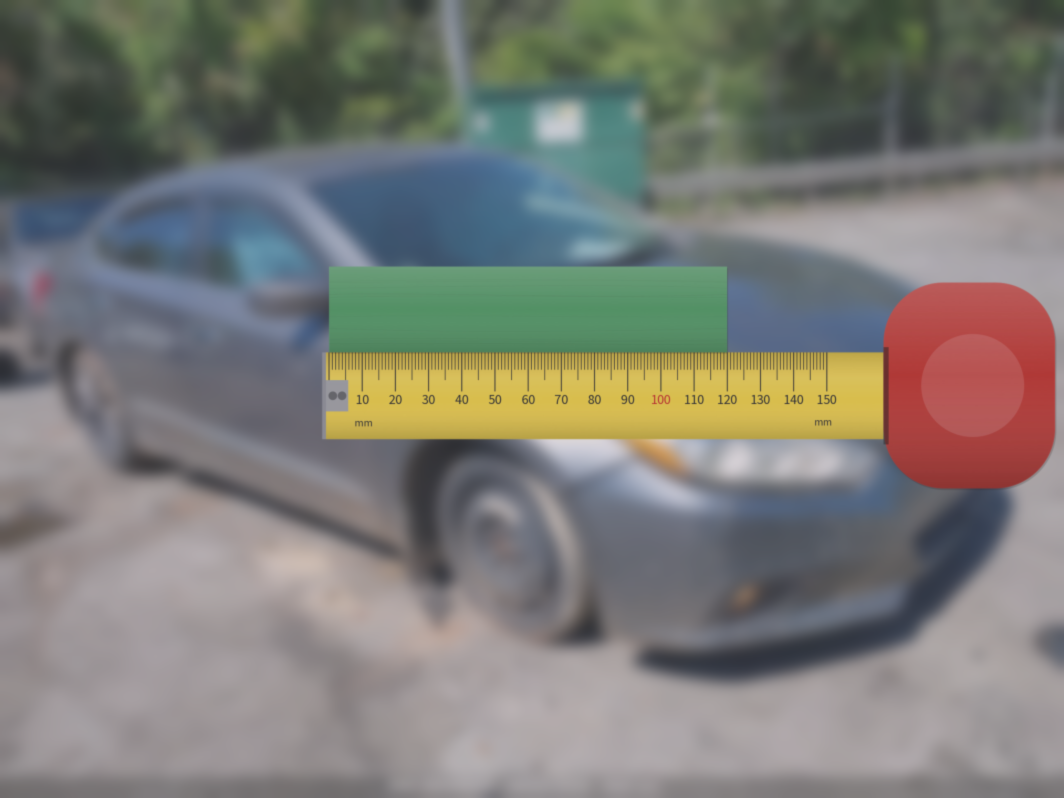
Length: 120 mm
